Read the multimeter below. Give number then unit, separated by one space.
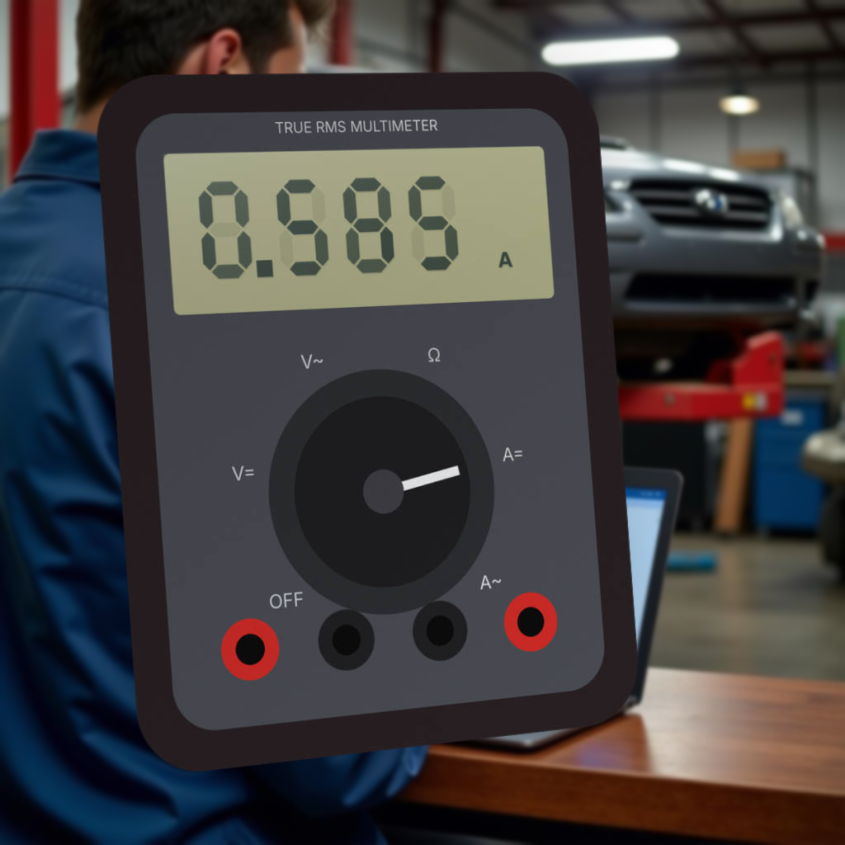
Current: 0.585 A
